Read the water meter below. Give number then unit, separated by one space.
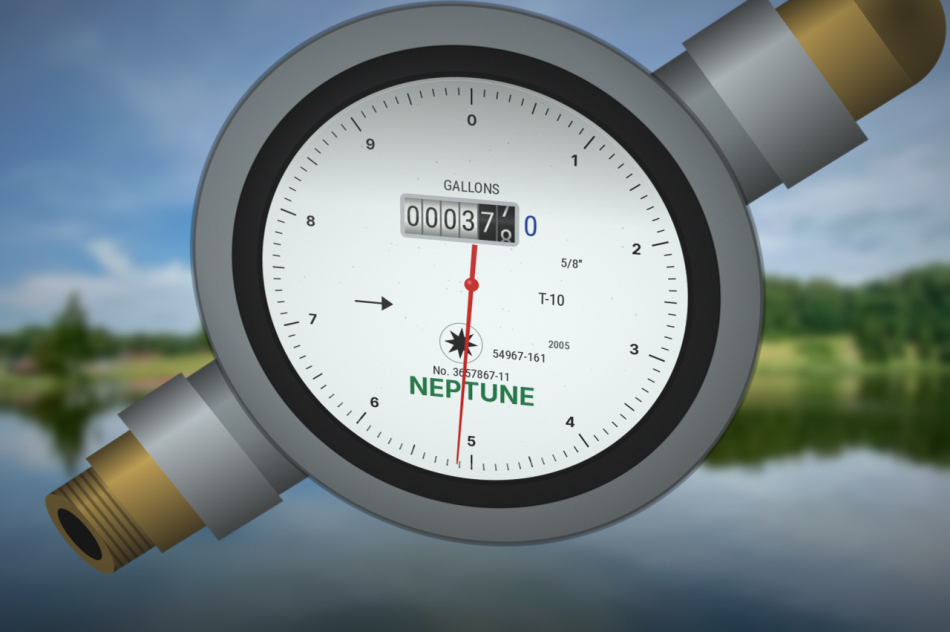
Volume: 3775.1 gal
